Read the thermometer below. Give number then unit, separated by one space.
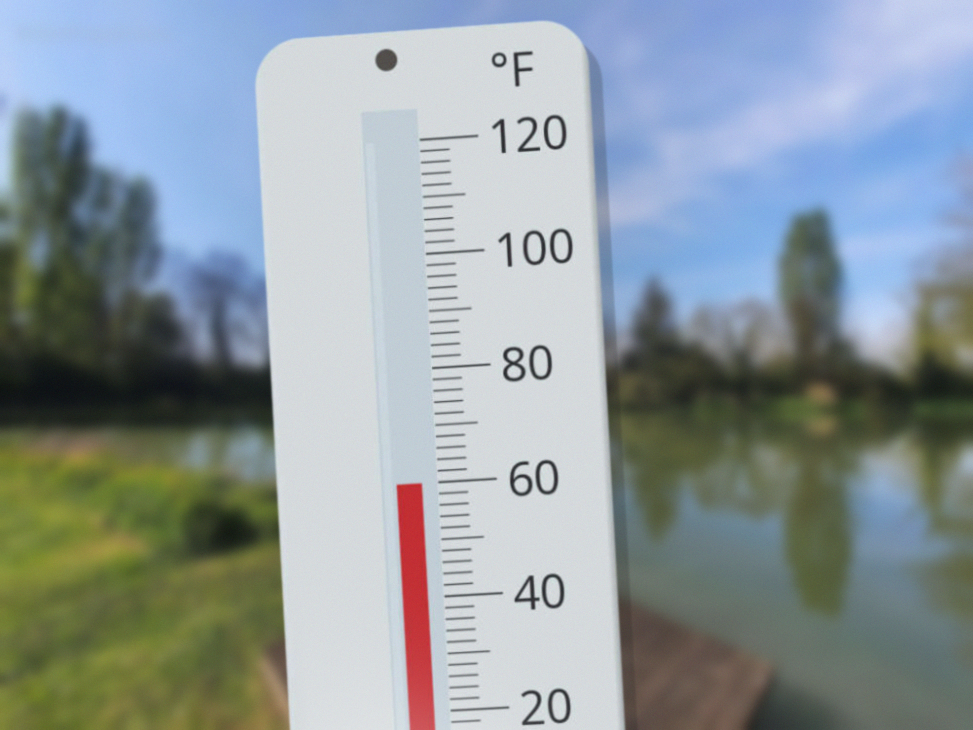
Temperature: 60 °F
